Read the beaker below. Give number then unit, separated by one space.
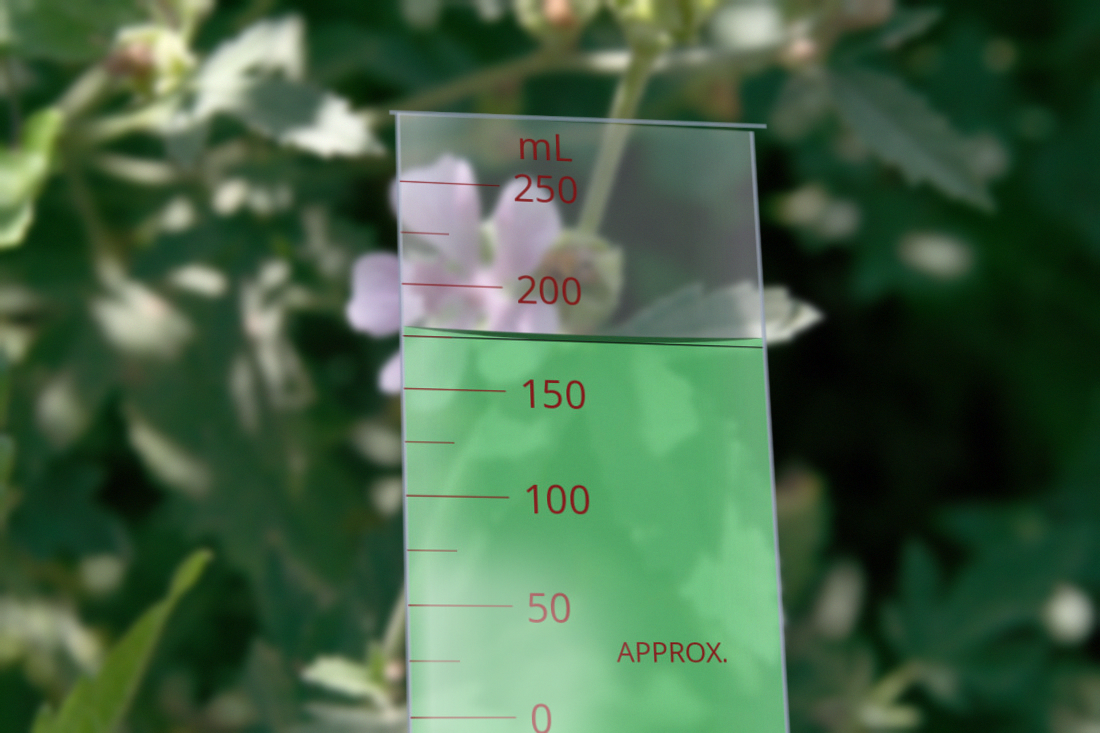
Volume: 175 mL
